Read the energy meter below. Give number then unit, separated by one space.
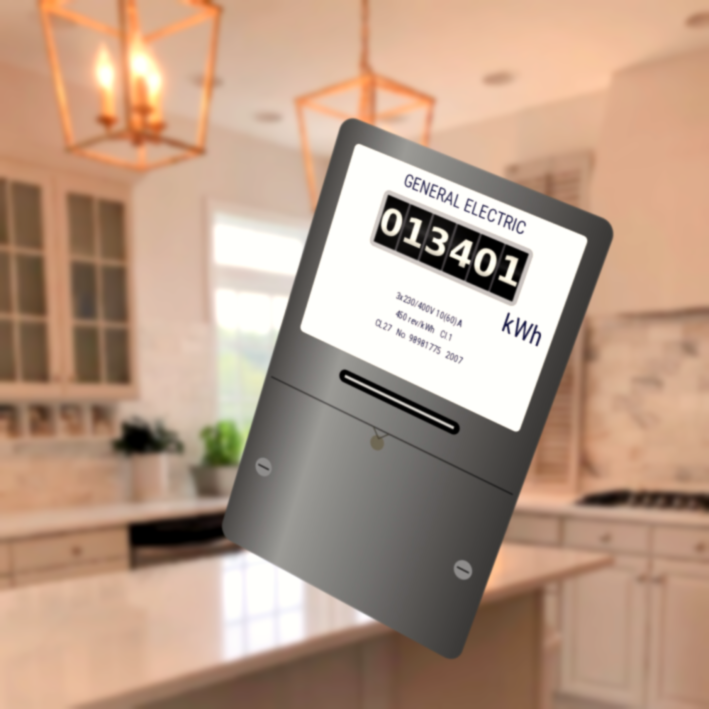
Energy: 13401 kWh
